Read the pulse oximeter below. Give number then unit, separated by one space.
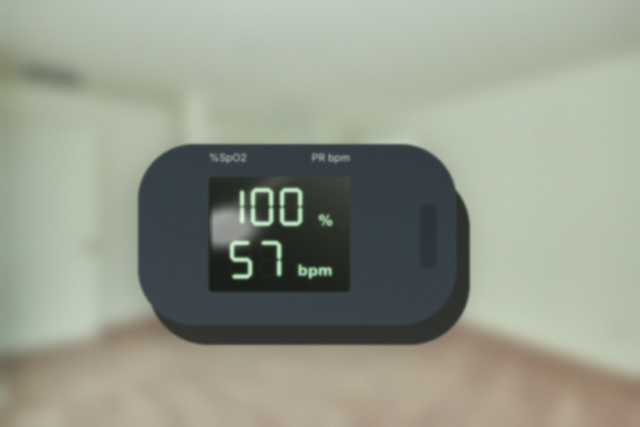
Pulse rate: 57 bpm
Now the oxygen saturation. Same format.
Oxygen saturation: 100 %
